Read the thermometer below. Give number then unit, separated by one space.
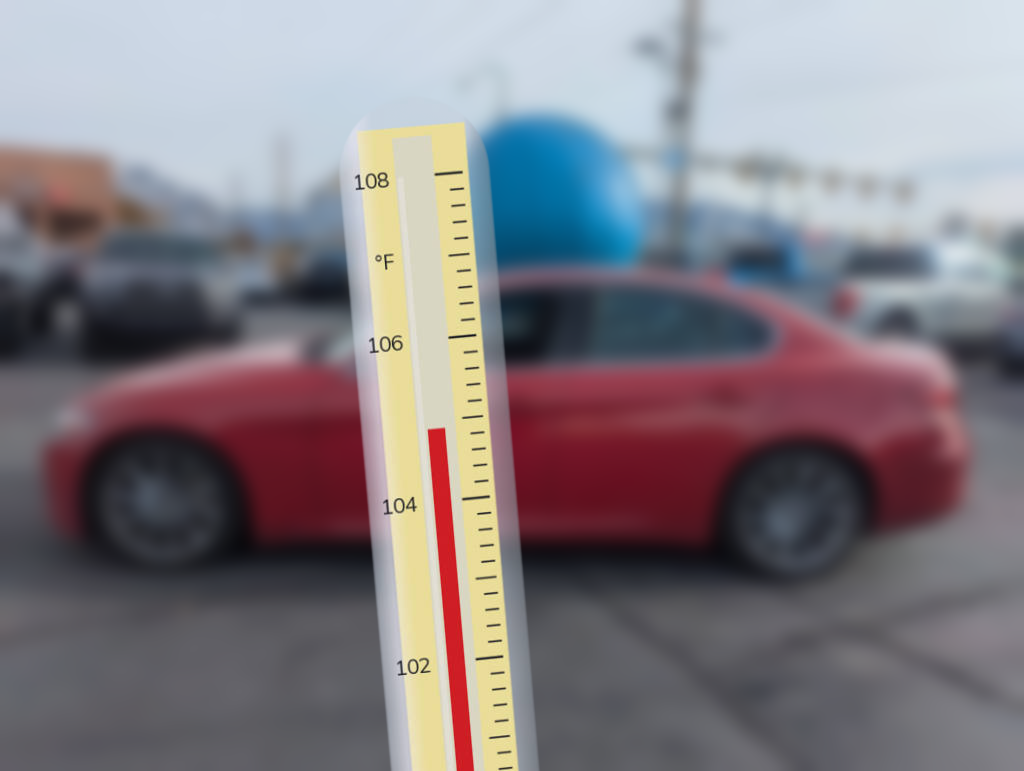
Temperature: 104.9 °F
